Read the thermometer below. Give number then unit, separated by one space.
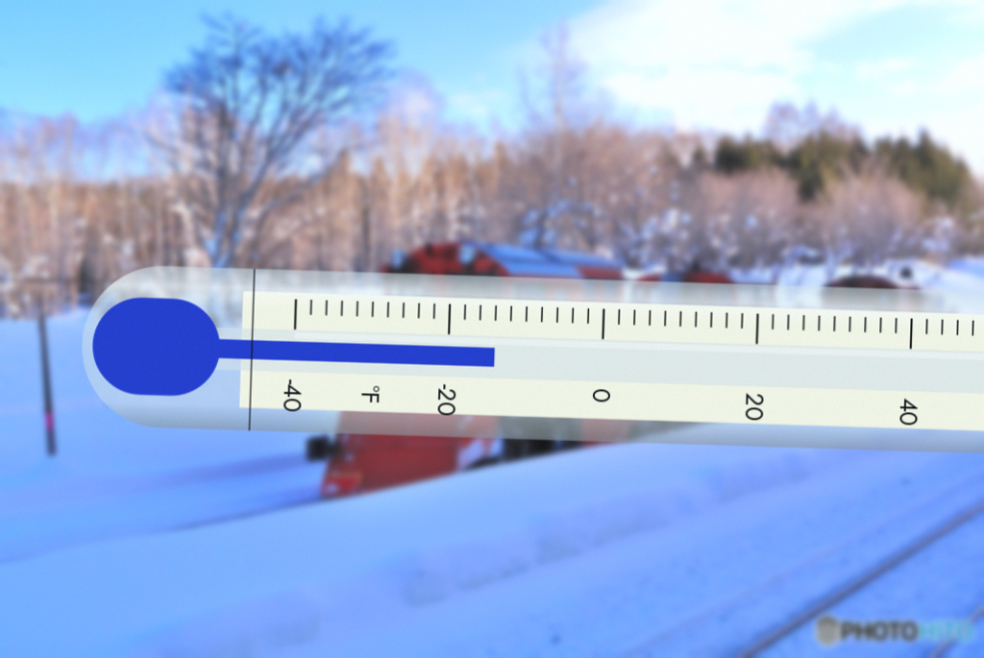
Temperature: -14 °F
